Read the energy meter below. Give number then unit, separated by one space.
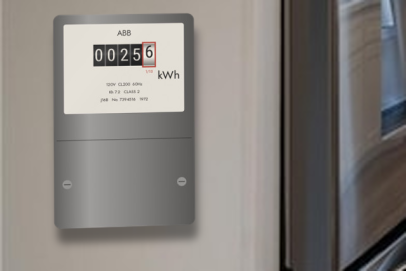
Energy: 25.6 kWh
